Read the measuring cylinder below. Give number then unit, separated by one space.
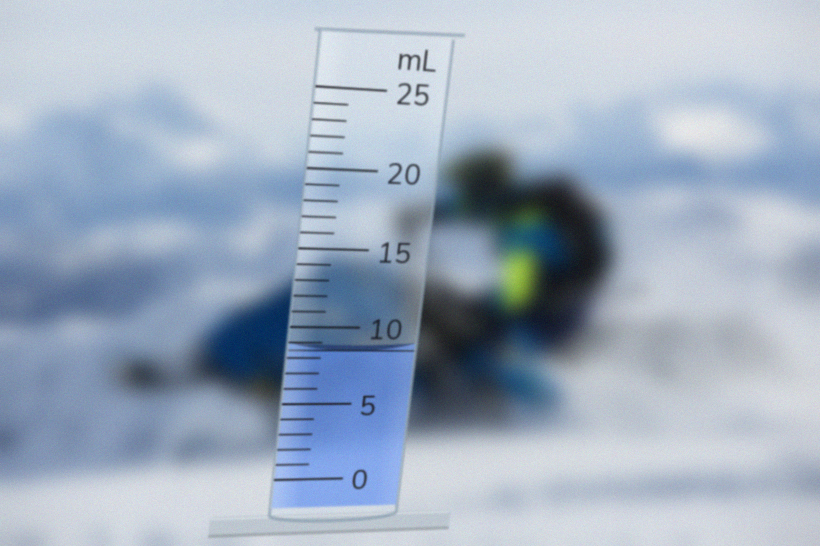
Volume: 8.5 mL
